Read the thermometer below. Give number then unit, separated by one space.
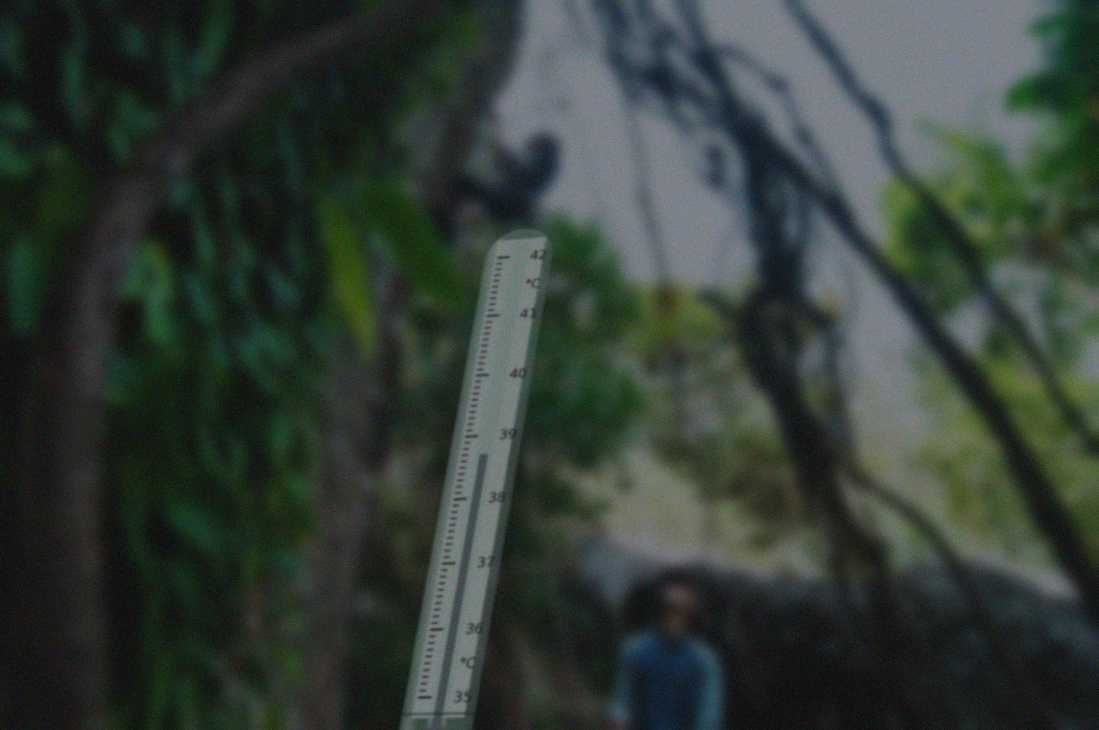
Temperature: 38.7 °C
